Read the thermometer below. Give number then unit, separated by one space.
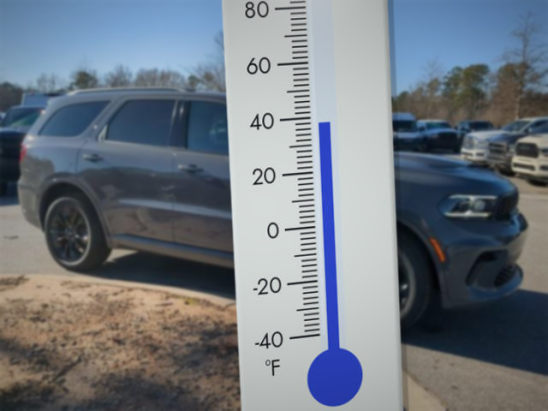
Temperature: 38 °F
